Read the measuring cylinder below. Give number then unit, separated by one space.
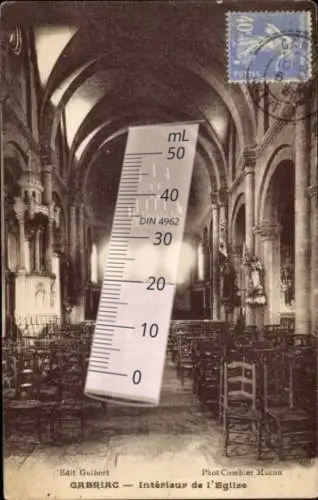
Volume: 20 mL
